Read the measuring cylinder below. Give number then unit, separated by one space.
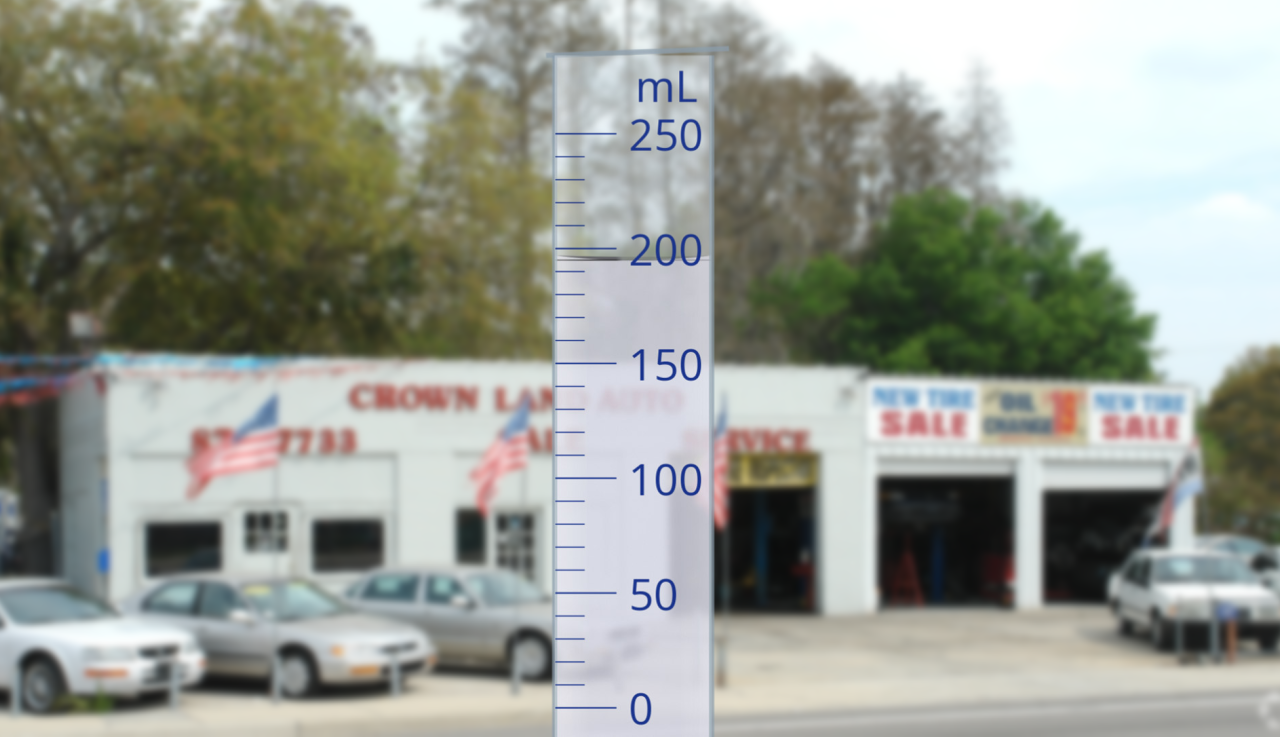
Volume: 195 mL
